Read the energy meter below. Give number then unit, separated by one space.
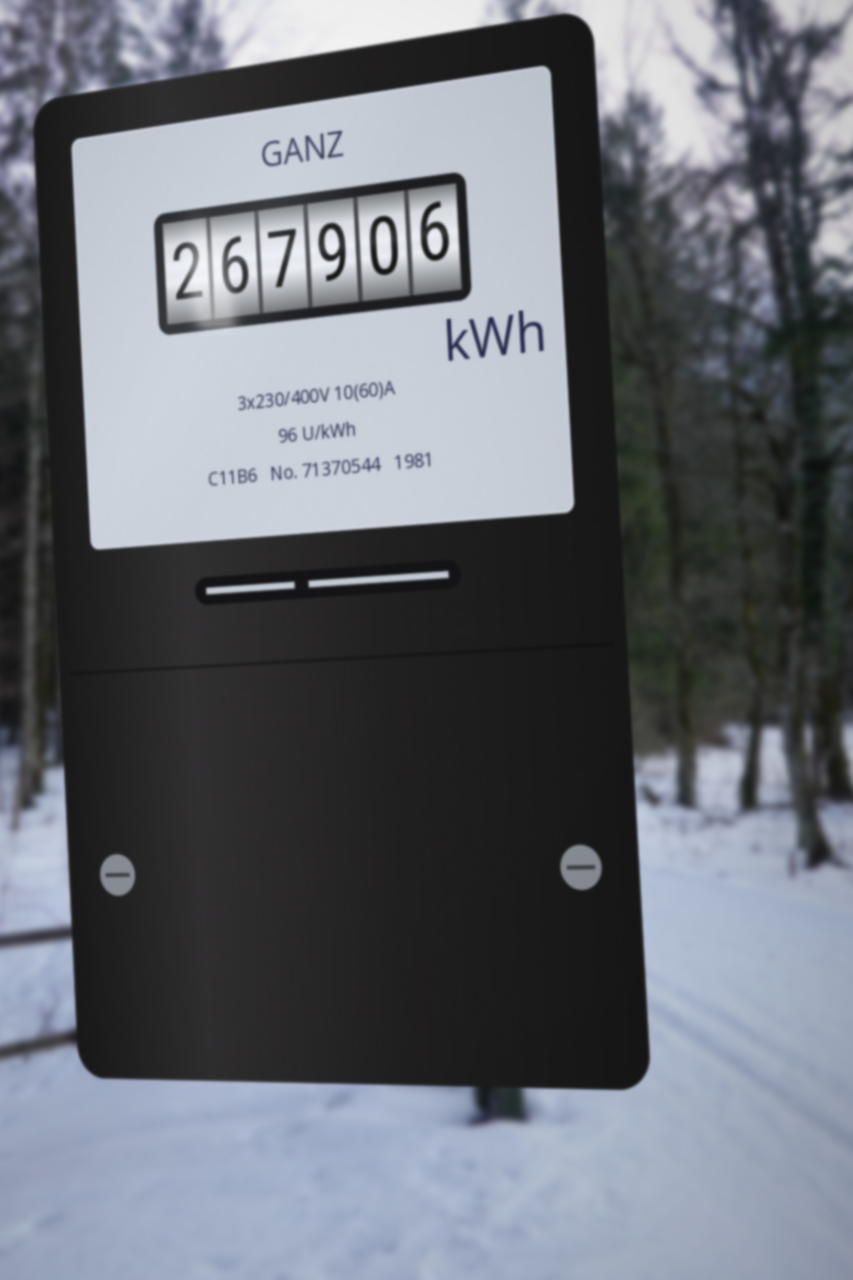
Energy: 267906 kWh
